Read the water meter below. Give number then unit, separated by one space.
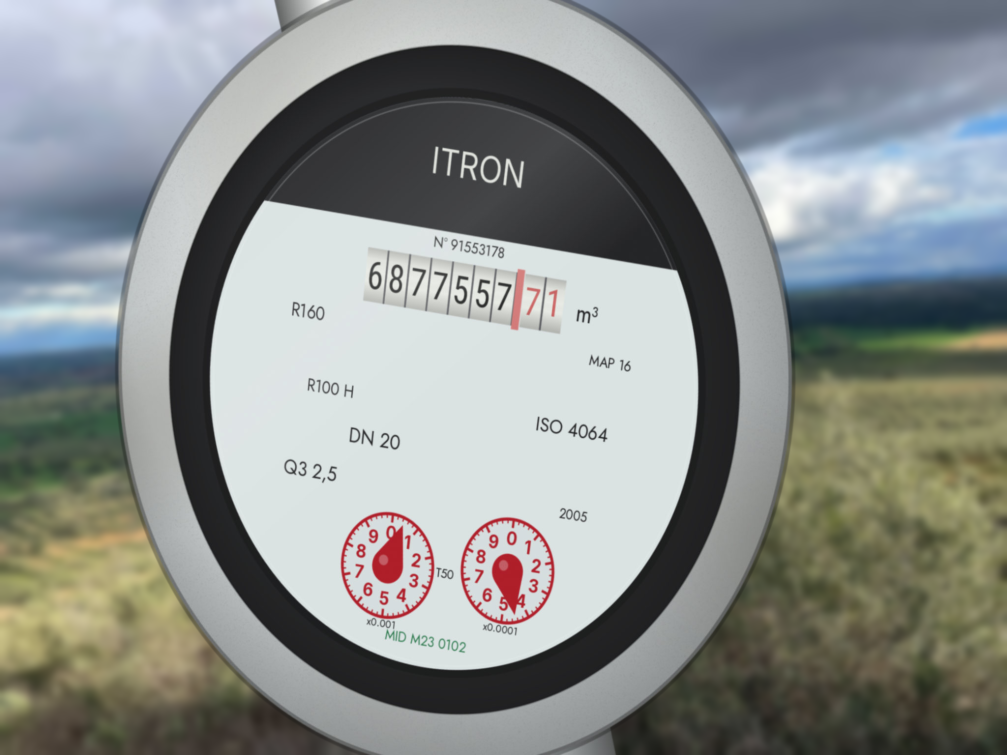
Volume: 6877557.7104 m³
